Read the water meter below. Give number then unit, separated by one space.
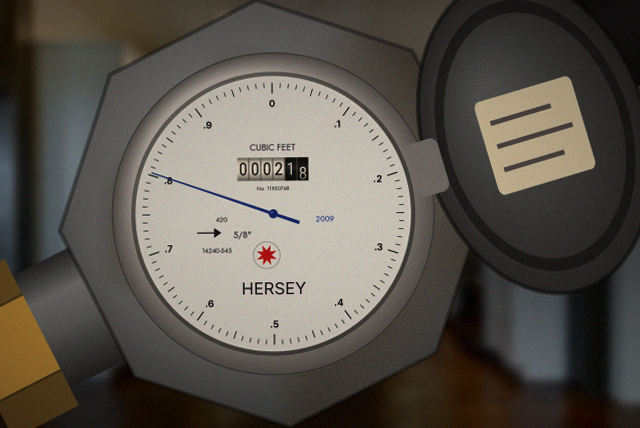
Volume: 217.80 ft³
